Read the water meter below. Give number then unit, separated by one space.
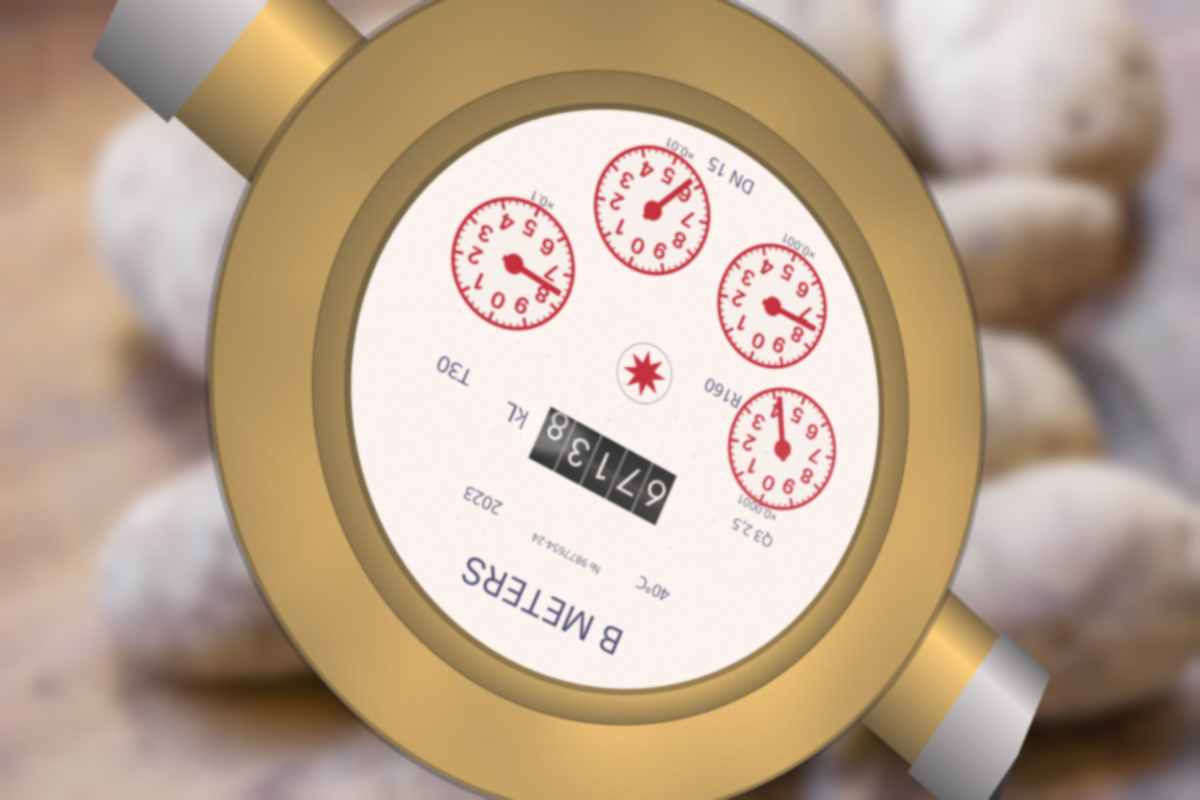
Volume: 67137.7574 kL
